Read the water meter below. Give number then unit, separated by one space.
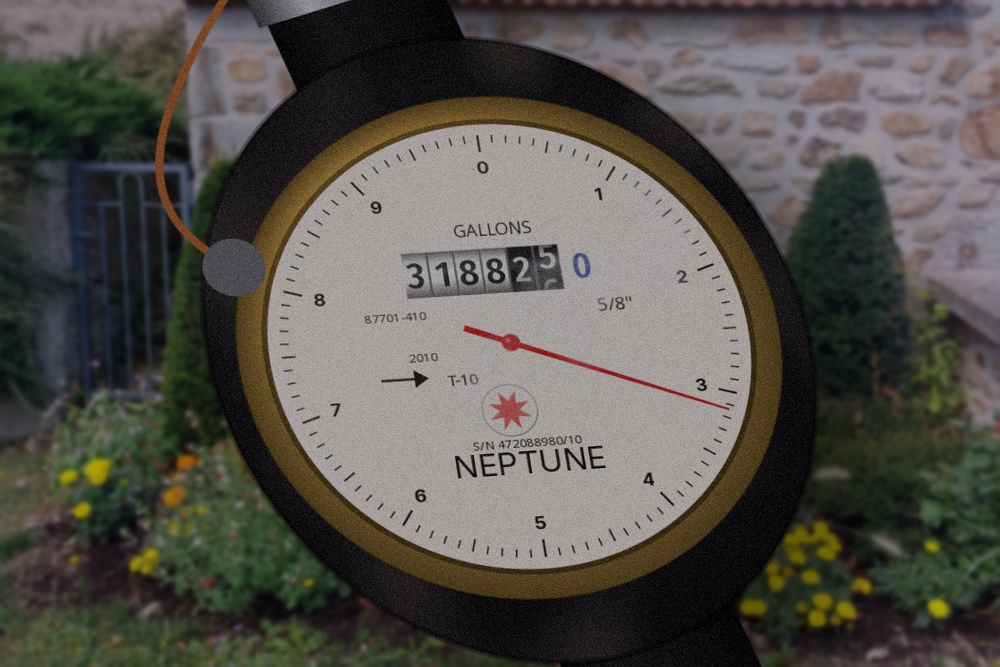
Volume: 3188253.1 gal
